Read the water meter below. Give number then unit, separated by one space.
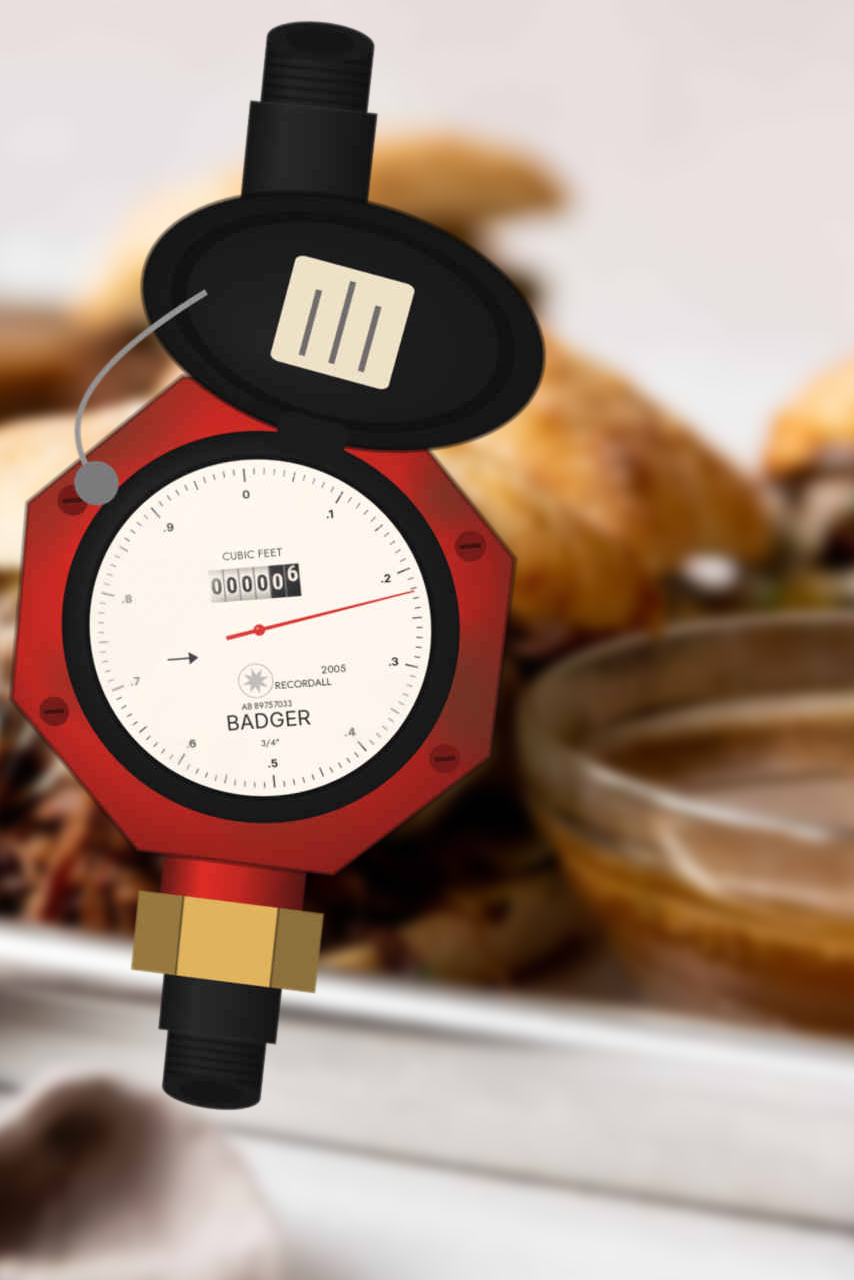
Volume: 6.22 ft³
